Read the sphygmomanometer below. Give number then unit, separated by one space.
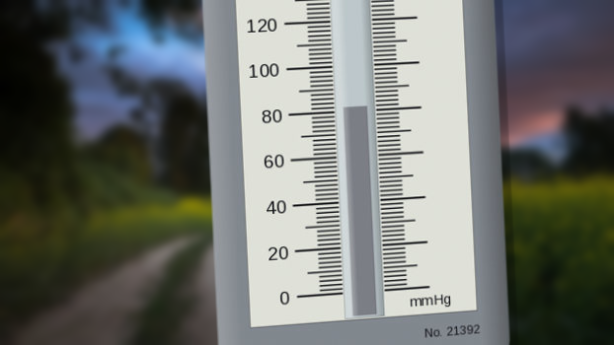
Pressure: 82 mmHg
